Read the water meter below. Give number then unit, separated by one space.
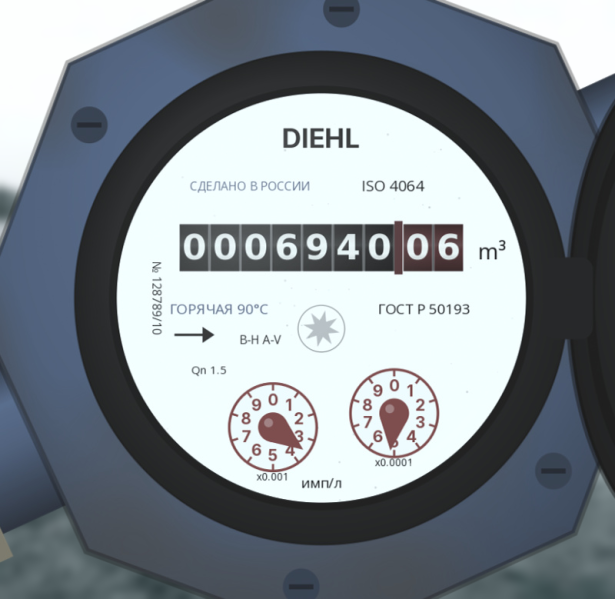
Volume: 6940.0635 m³
